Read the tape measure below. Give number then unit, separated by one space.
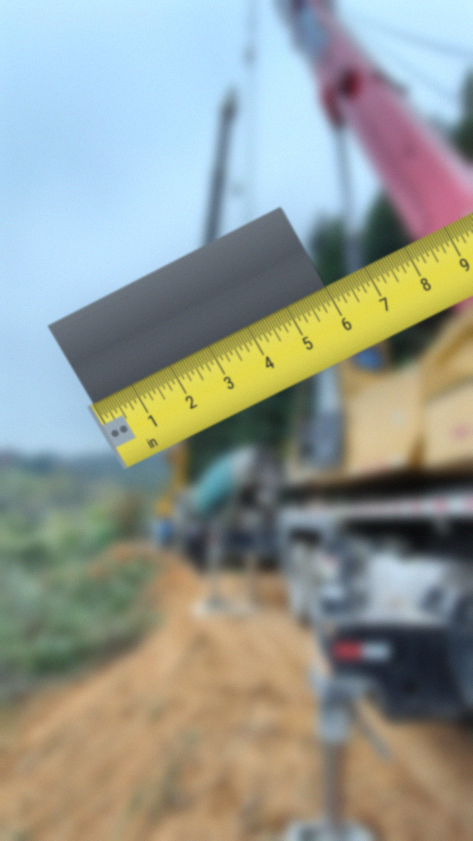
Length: 6 in
